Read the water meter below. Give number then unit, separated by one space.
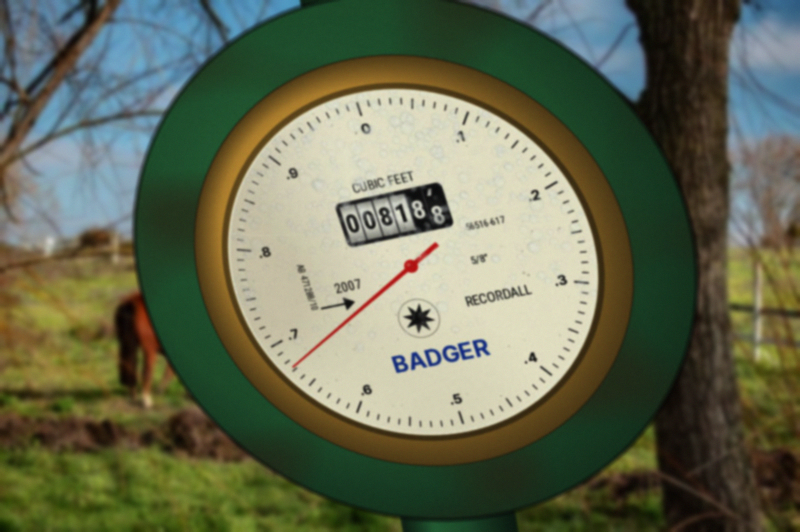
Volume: 8187.67 ft³
